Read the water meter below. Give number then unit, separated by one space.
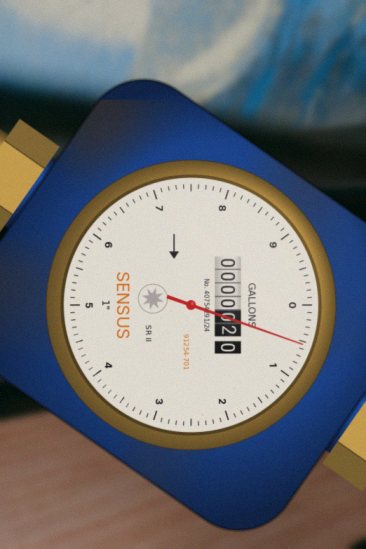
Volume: 20.5 gal
